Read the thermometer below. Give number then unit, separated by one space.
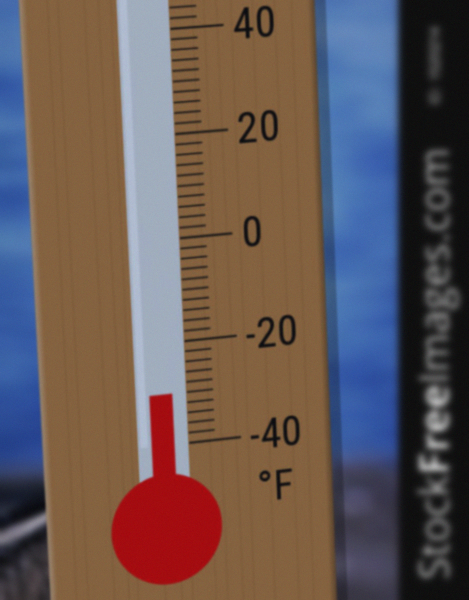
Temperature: -30 °F
